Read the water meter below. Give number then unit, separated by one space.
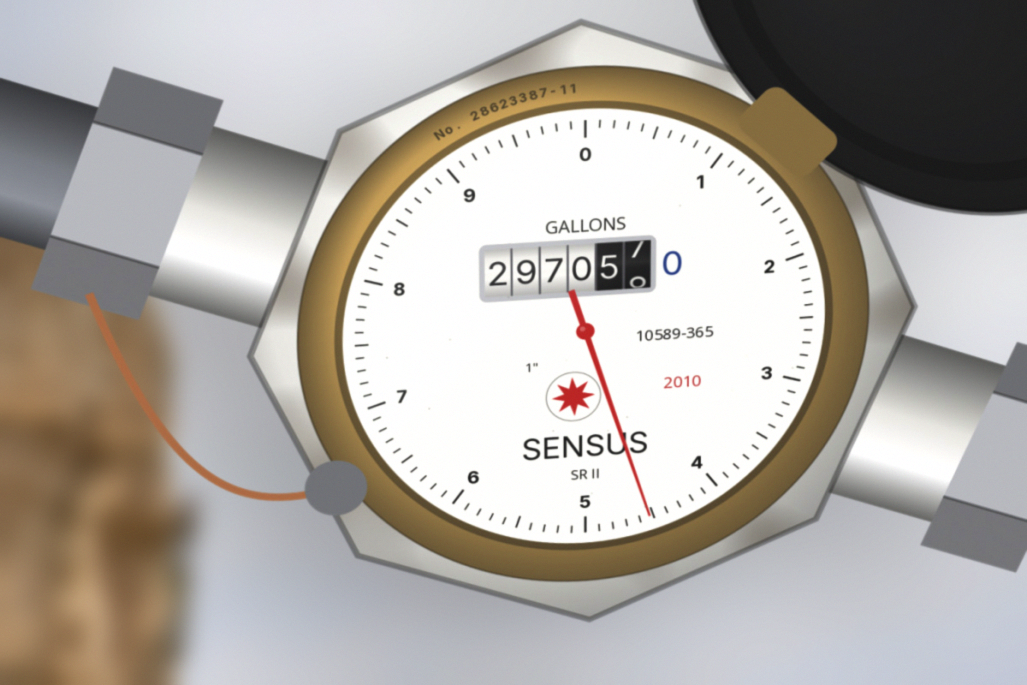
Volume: 2970574.5 gal
